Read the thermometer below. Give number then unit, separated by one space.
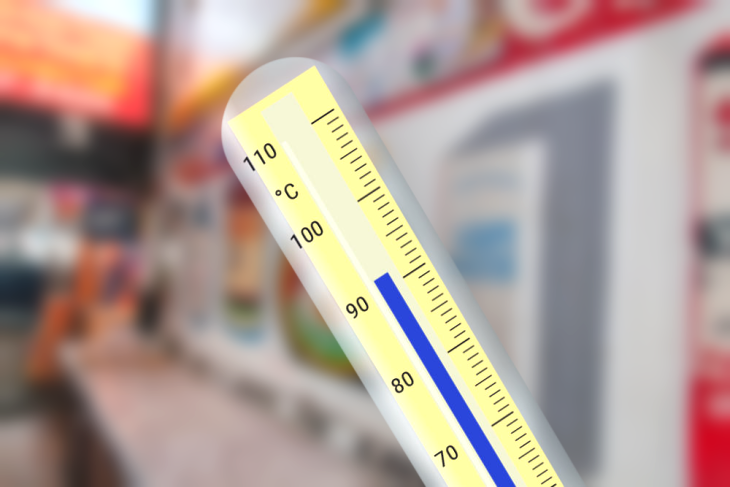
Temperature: 91.5 °C
